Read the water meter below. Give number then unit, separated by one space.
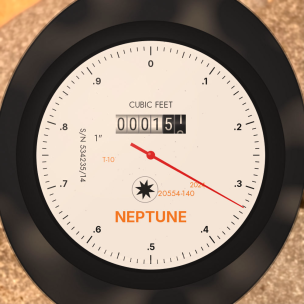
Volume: 151.33 ft³
